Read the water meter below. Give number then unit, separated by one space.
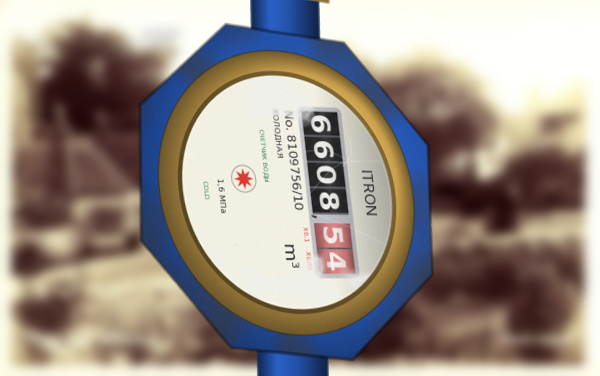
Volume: 6608.54 m³
